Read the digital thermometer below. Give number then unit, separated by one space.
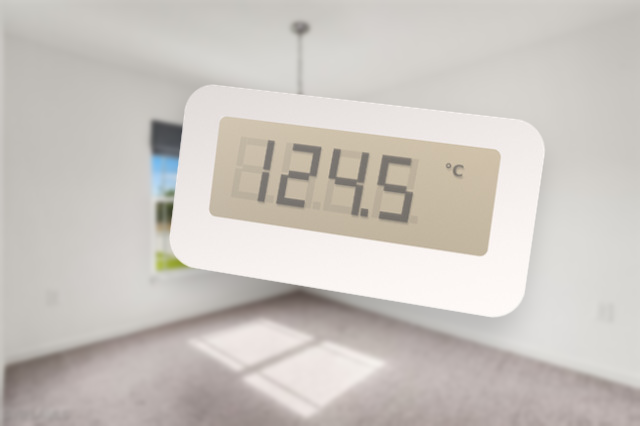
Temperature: 124.5 °C
